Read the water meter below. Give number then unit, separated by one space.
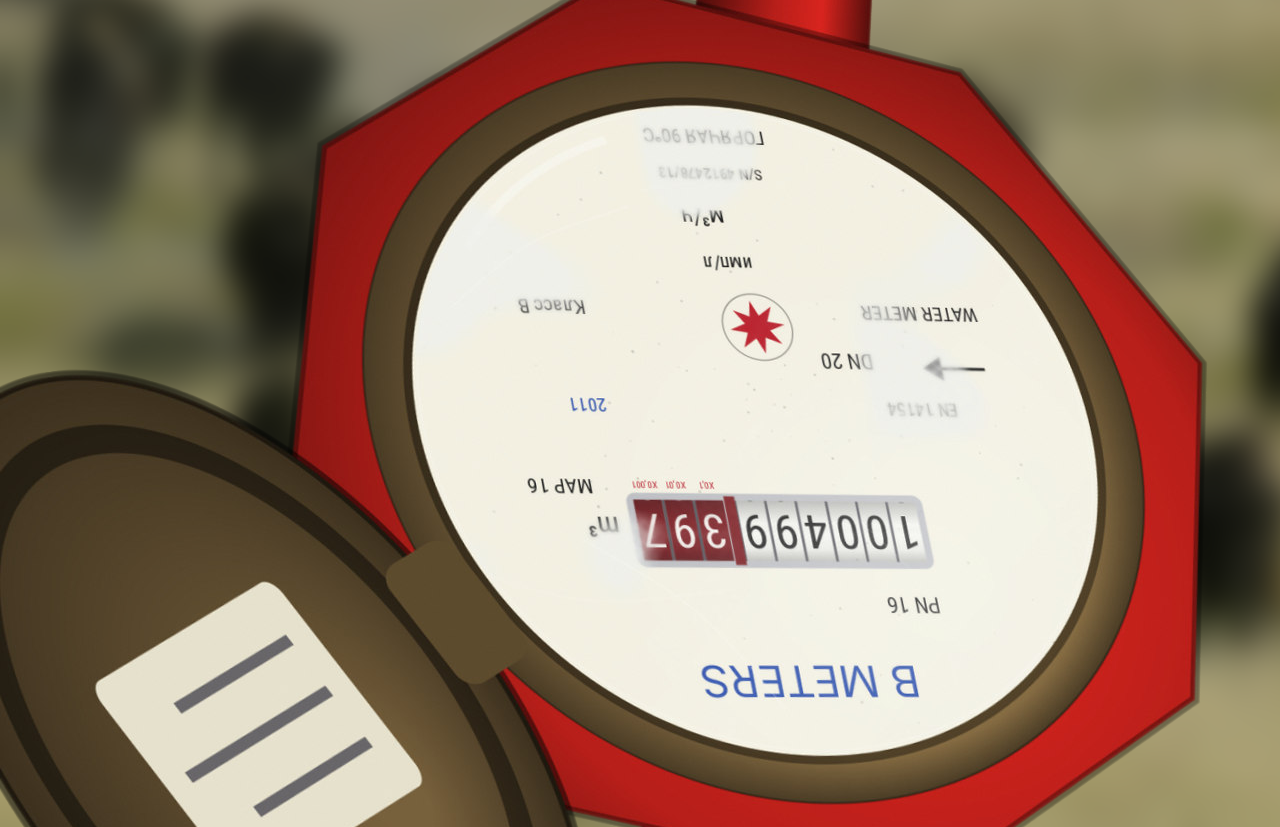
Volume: 100499.397 m³
